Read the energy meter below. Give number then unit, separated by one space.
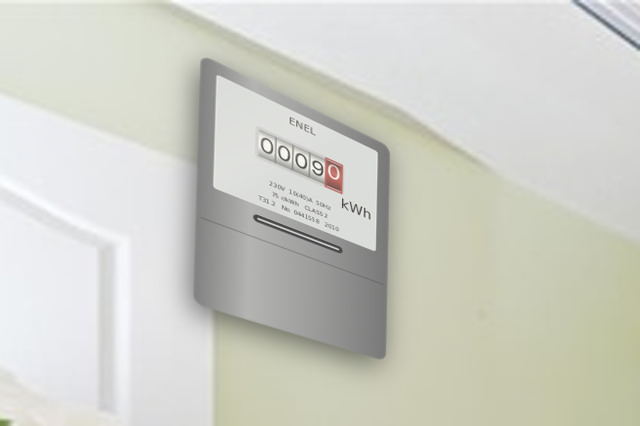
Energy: 9.0 kWh
